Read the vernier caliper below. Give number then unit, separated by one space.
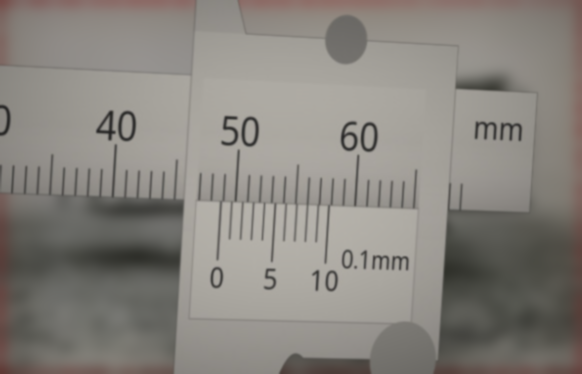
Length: 48.8 mm
